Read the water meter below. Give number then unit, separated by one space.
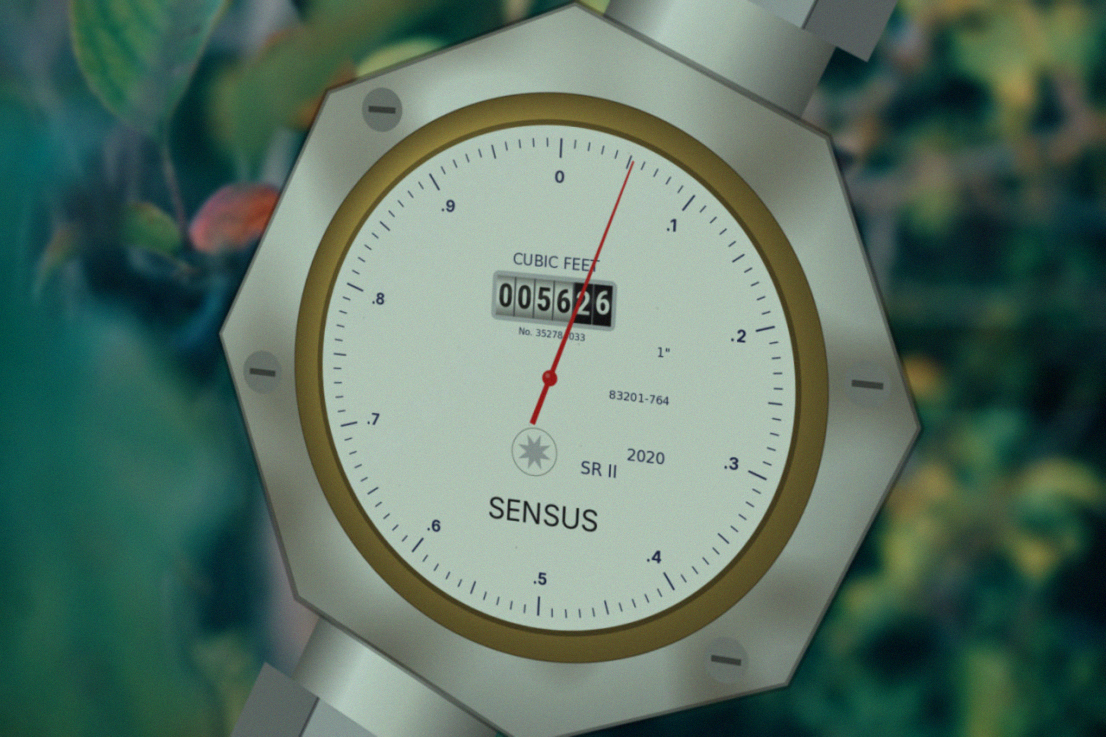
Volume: 5626.05 ft³
